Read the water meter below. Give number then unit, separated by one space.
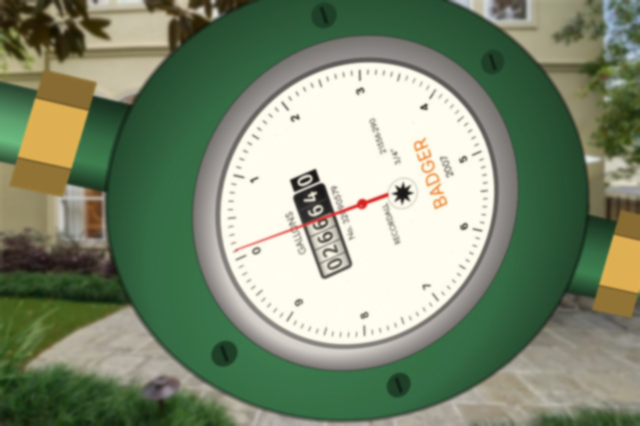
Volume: 266640.1 gal
